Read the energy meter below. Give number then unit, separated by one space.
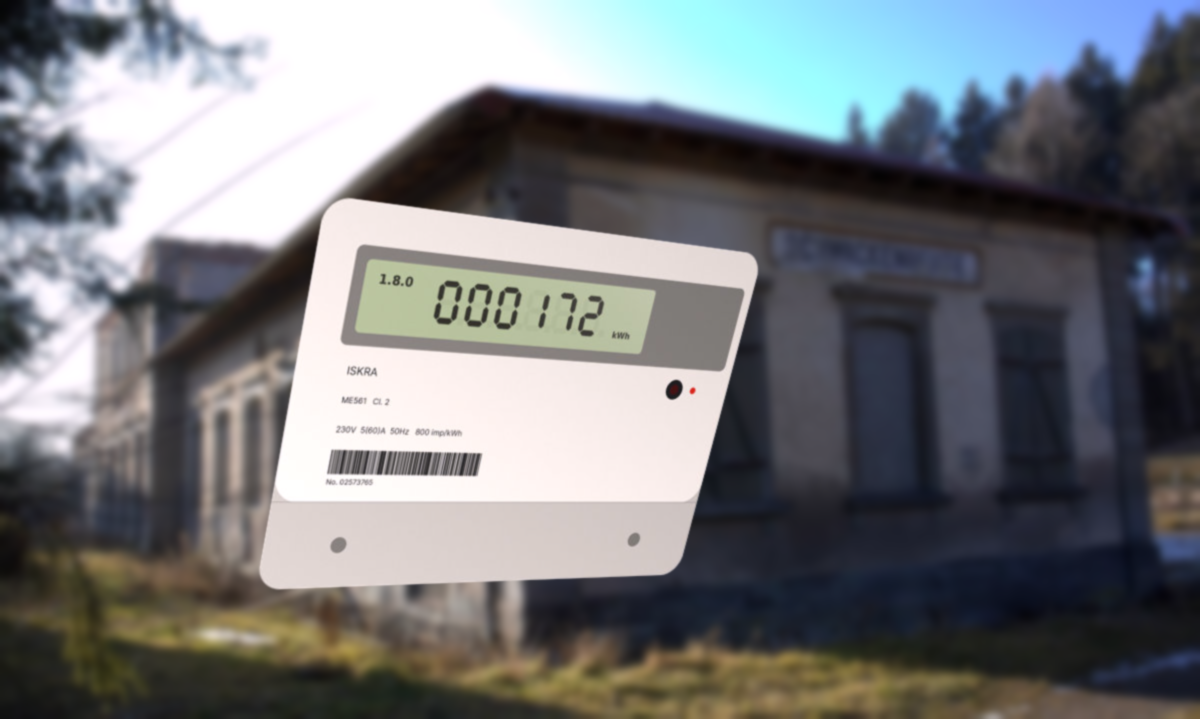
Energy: 172 kWh
